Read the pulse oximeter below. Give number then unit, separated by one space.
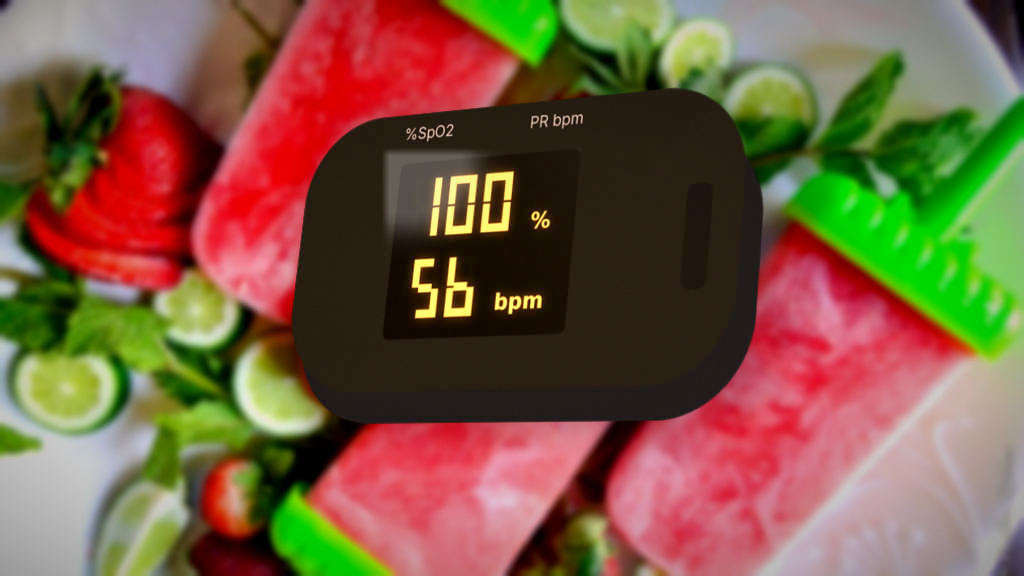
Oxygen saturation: 100 %
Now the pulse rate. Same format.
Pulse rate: 56 bpm
